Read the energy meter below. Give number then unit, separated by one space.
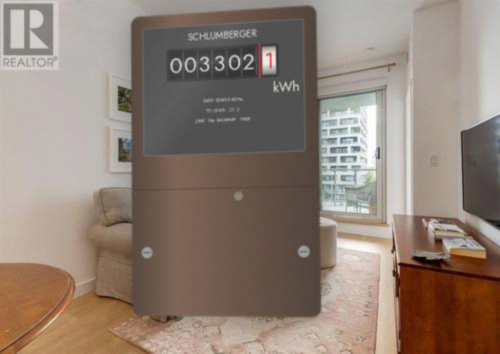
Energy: 3302.1 kWh
